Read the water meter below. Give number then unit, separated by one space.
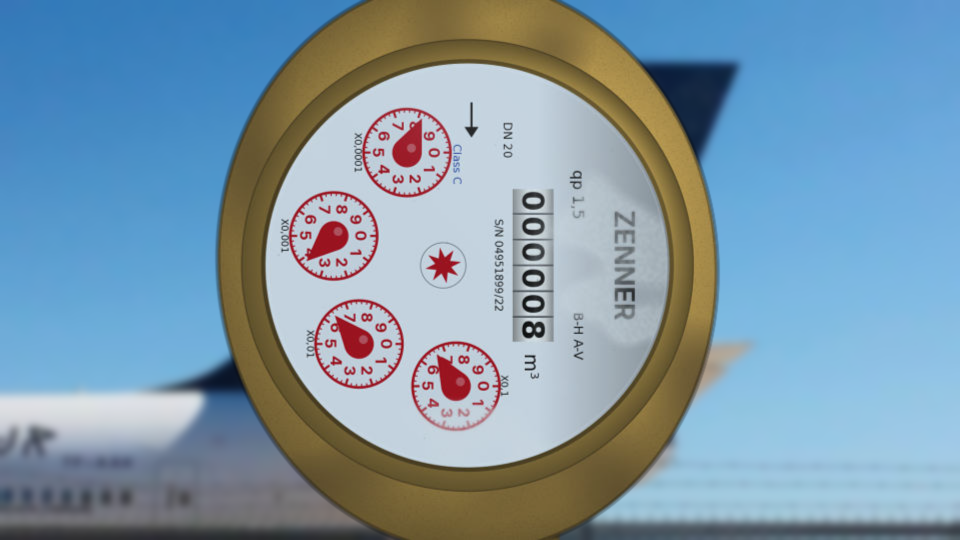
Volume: 8.6638 m³
